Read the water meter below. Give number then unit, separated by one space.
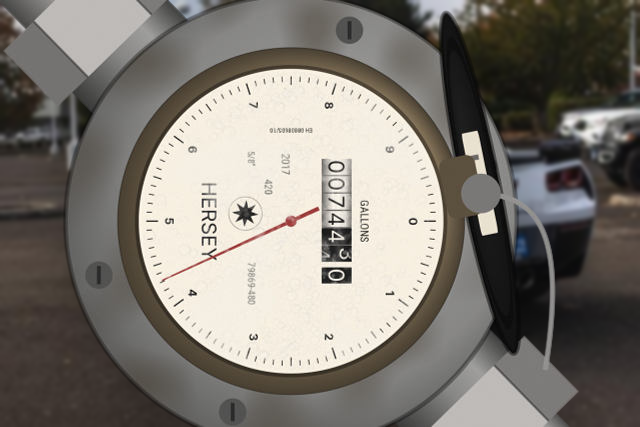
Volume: 74434.3 gal
